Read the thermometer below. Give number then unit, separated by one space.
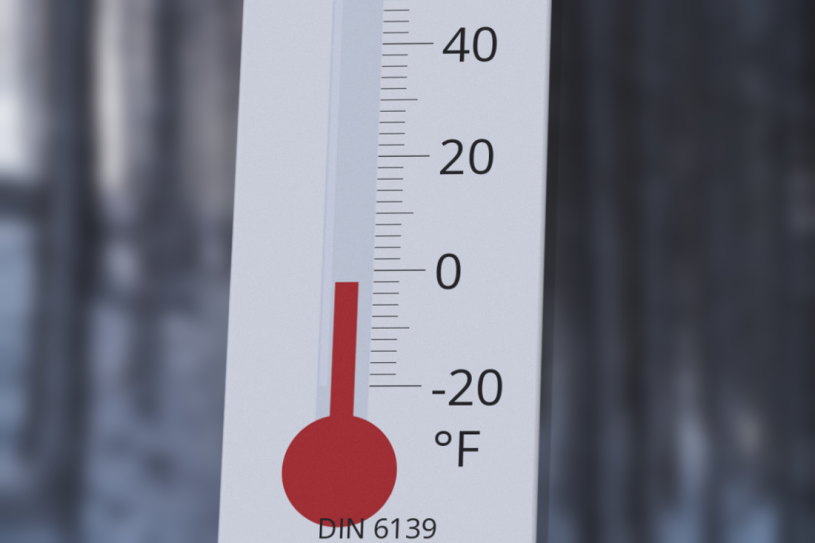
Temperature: -2 °F
